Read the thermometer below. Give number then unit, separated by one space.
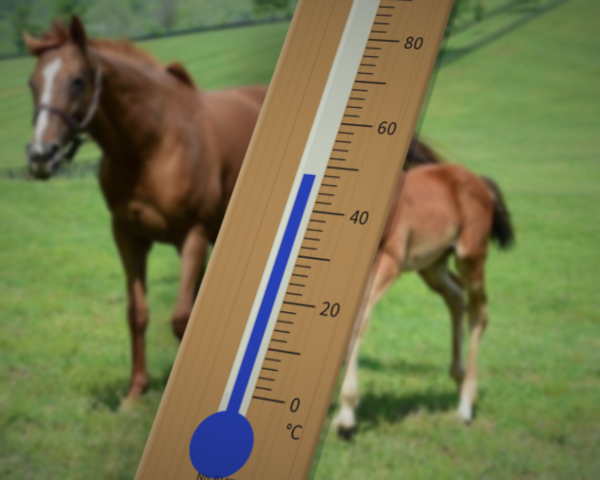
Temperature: 48 °C
